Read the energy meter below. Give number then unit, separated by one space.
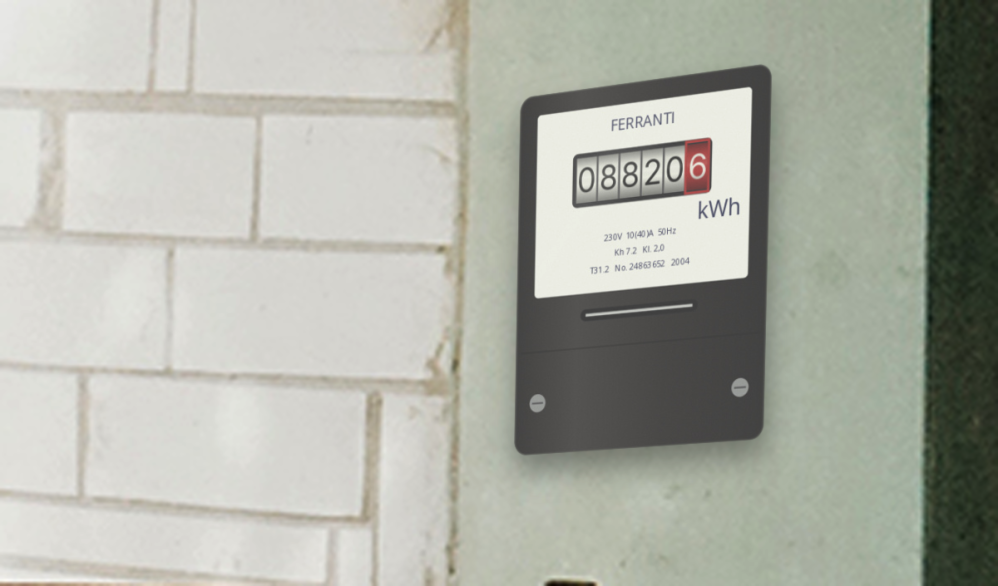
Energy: 8820.6 kWh
